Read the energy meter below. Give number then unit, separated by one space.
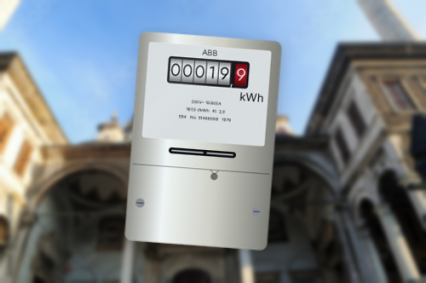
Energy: 19.9 kWh
